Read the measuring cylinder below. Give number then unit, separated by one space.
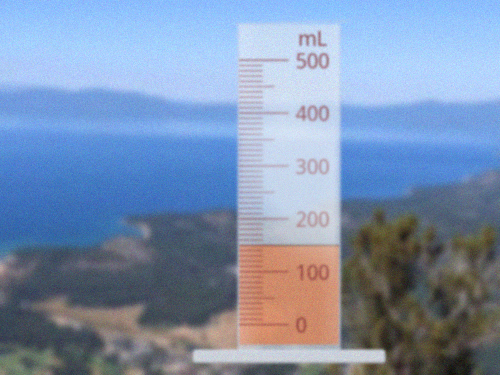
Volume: 150 mL
